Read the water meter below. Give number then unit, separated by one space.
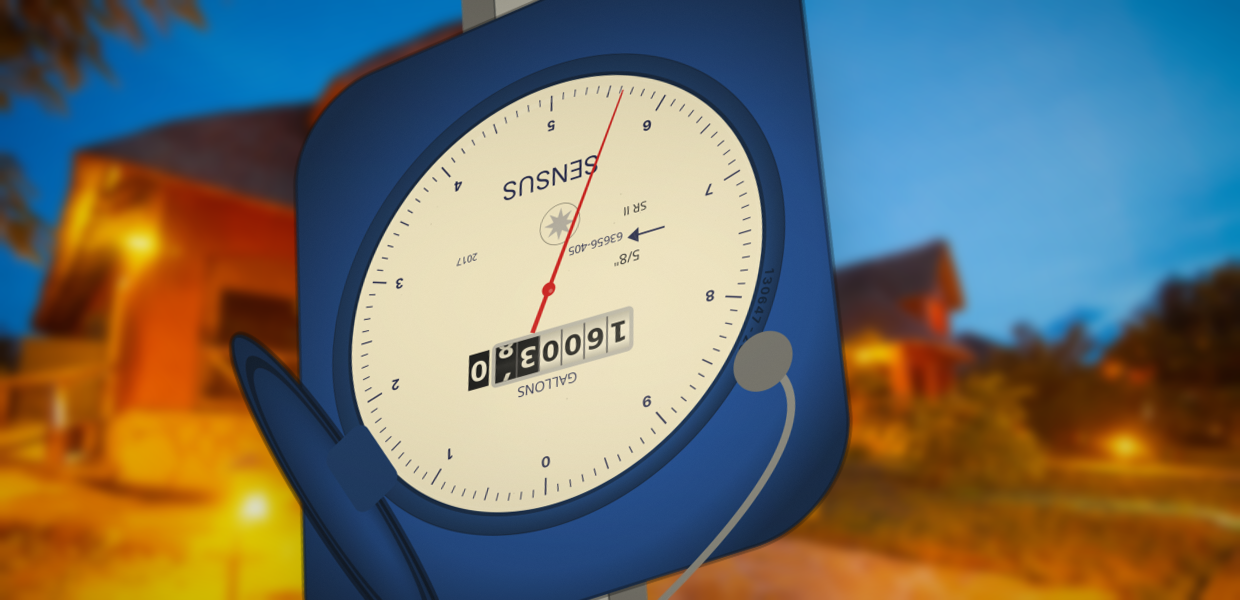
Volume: 1600375.6 gal
